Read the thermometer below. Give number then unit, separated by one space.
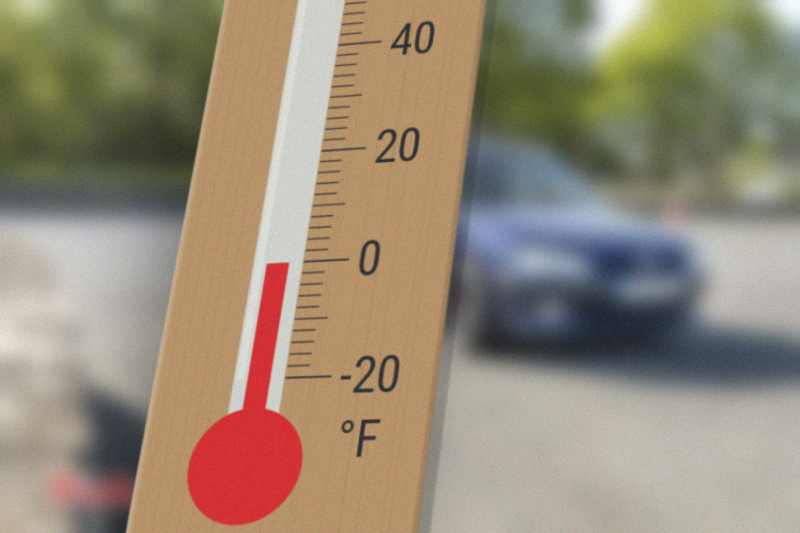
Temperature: 0 °F
